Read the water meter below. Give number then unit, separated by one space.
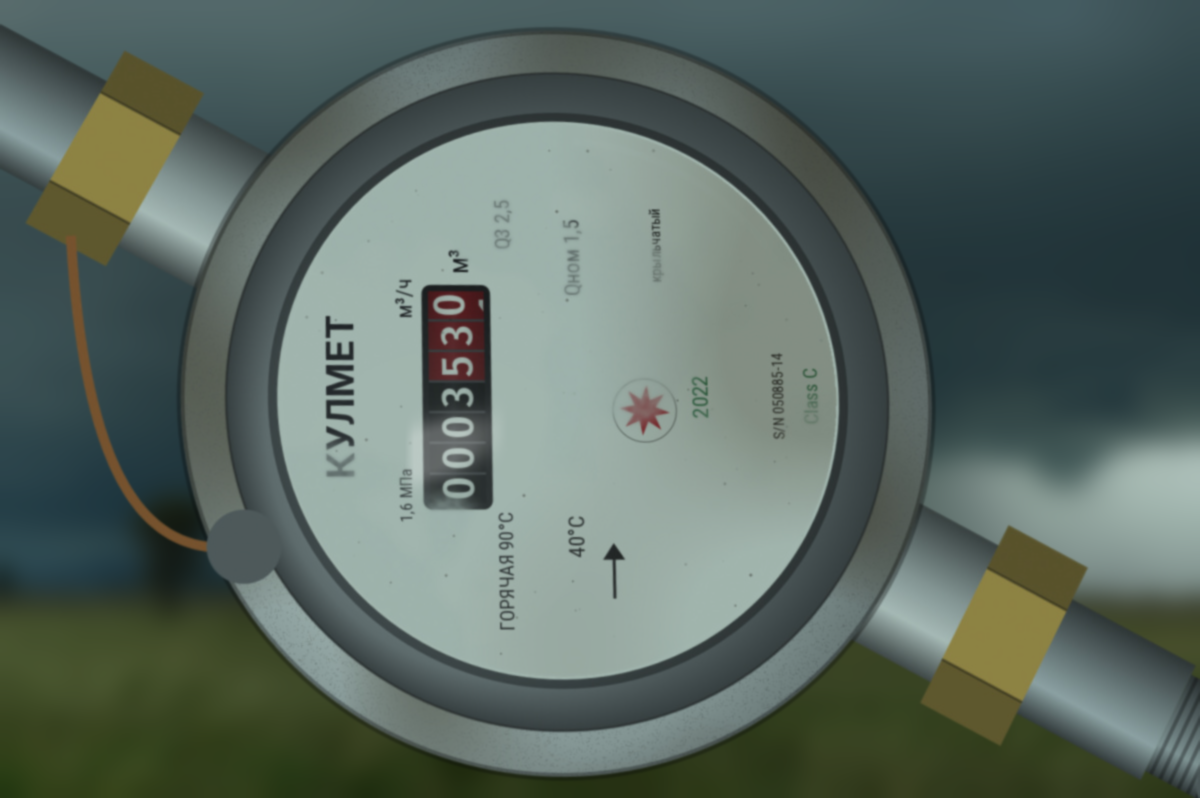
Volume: 3.530 m³
